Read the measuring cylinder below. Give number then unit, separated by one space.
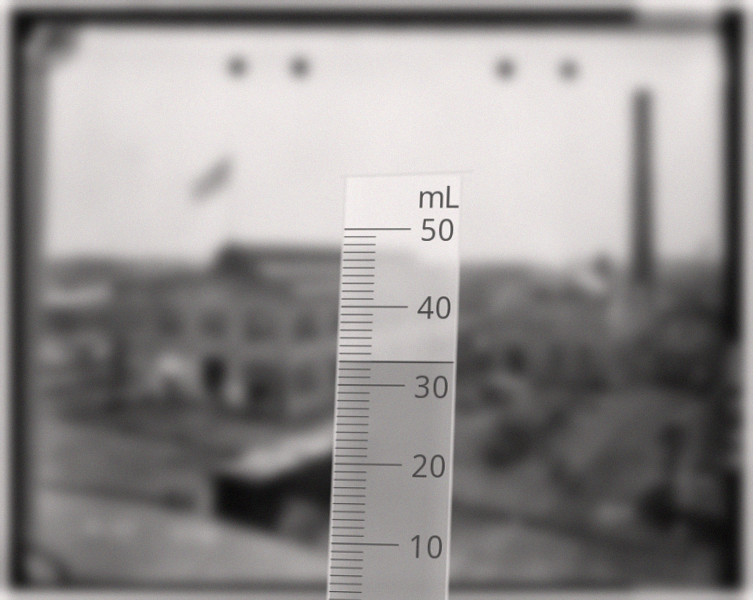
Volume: 33 mL
